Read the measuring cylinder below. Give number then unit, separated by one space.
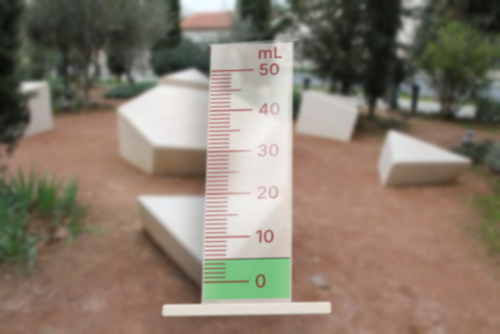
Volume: 5 mL
